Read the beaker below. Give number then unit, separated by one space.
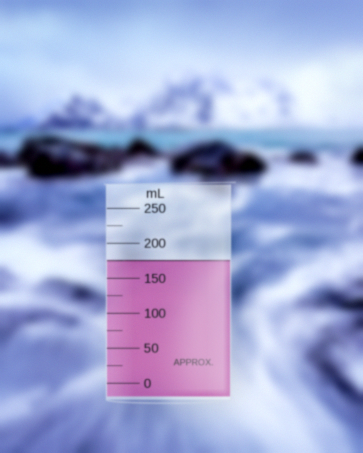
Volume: 175 mL
